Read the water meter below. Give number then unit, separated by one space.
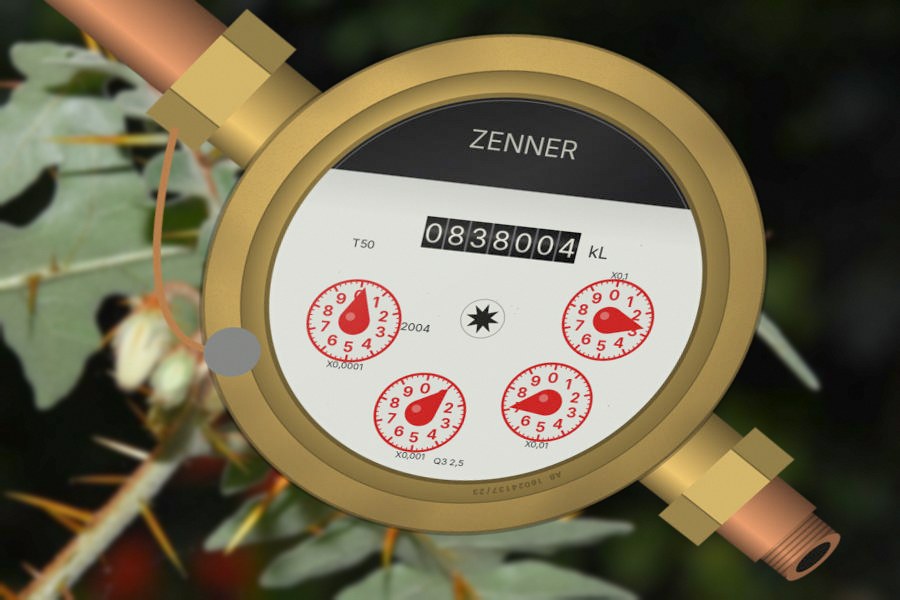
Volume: 838004.2710 kL
